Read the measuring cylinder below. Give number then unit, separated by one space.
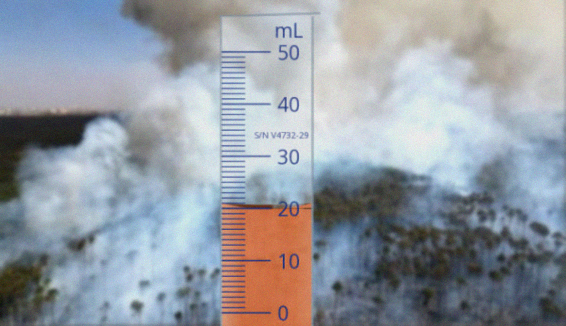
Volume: 20 mL
